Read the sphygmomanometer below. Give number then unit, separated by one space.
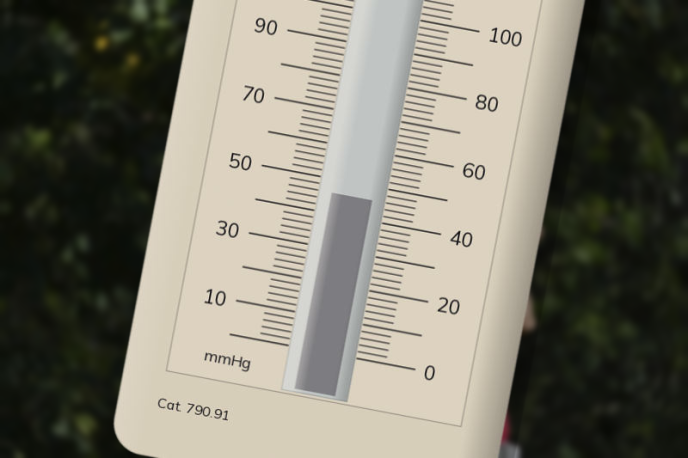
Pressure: 46 mmHg
